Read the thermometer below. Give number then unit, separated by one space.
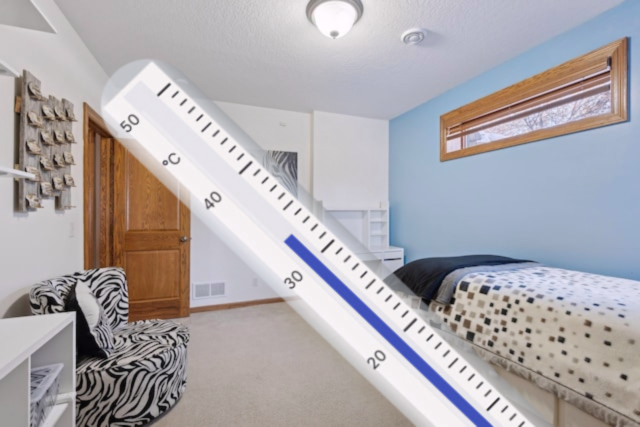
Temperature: 33 °C
